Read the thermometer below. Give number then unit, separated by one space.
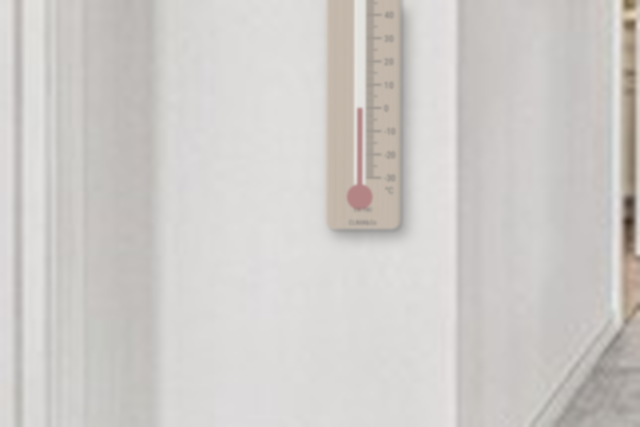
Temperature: 0 °C
